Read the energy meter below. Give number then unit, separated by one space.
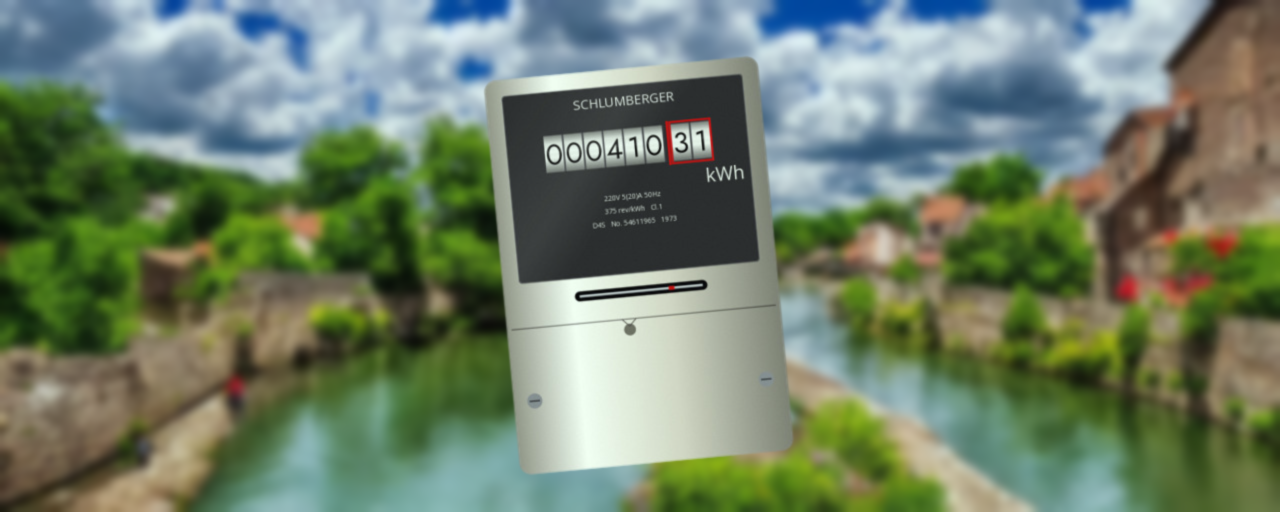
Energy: 410.31 kWh
